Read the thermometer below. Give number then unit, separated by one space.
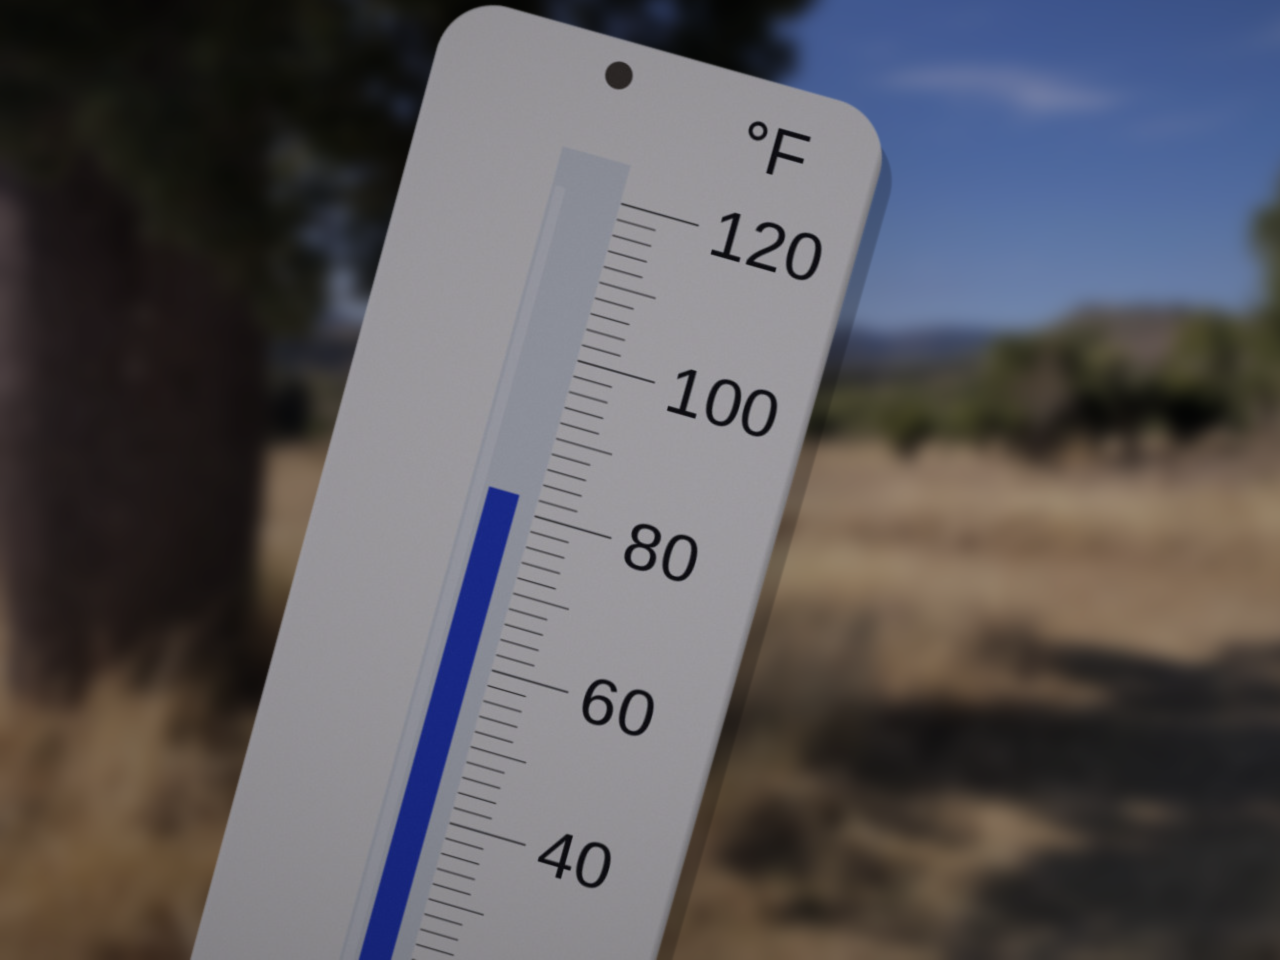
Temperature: 82 °F
